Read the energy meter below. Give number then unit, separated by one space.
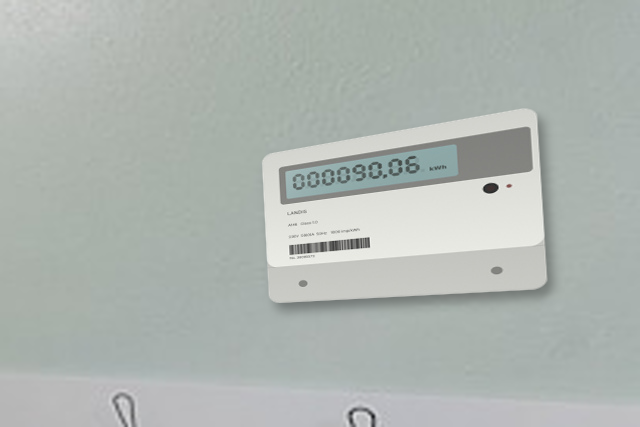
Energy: 90.06 kWh
